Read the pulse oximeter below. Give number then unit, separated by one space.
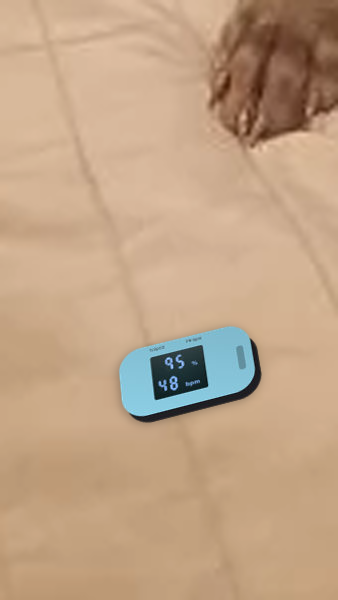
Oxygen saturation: 95 %
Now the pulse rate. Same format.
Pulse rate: 48 bpm
